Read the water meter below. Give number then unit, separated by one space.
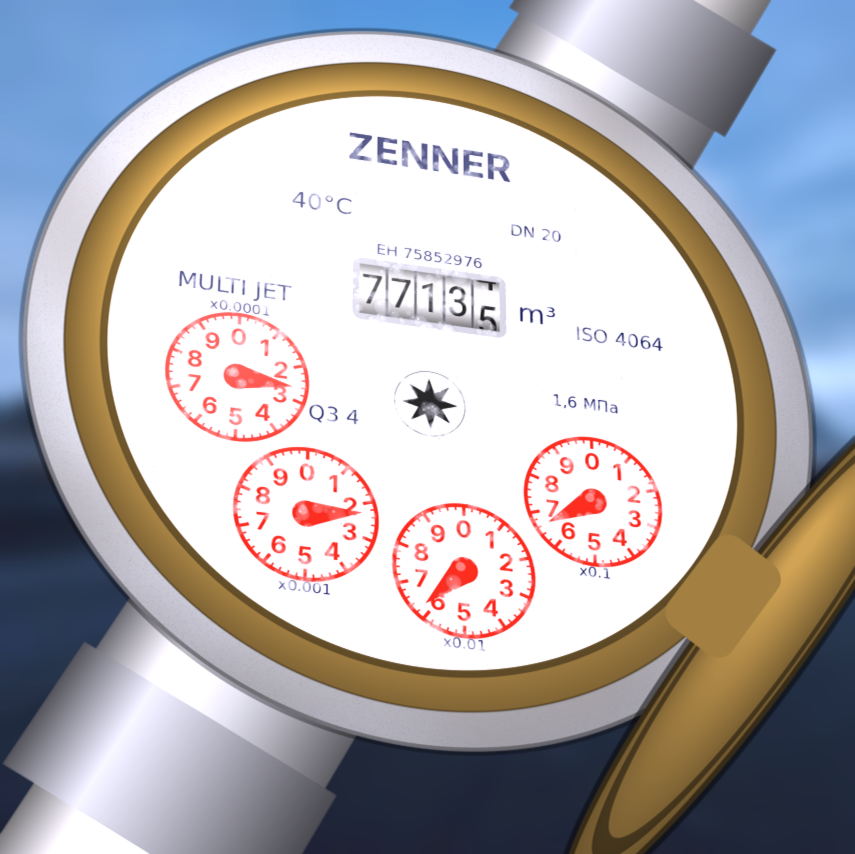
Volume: 77134.6622 m³
